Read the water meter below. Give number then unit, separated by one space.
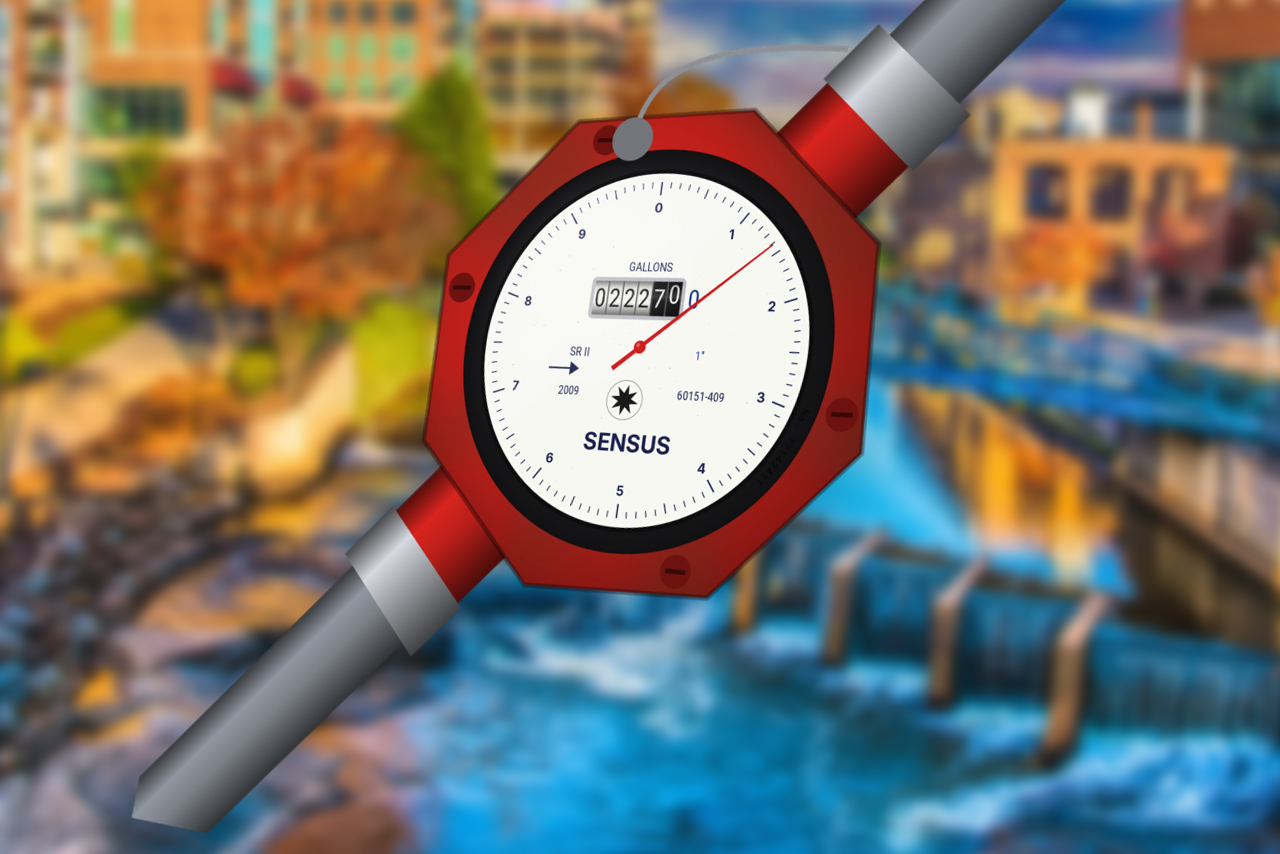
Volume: 222701.4 gal
